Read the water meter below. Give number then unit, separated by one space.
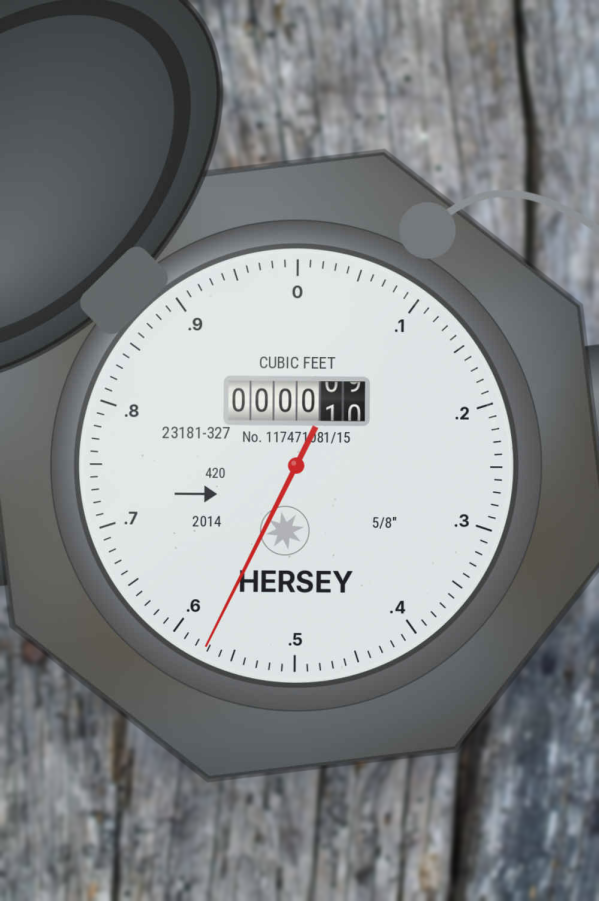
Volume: 9.57 ft³
